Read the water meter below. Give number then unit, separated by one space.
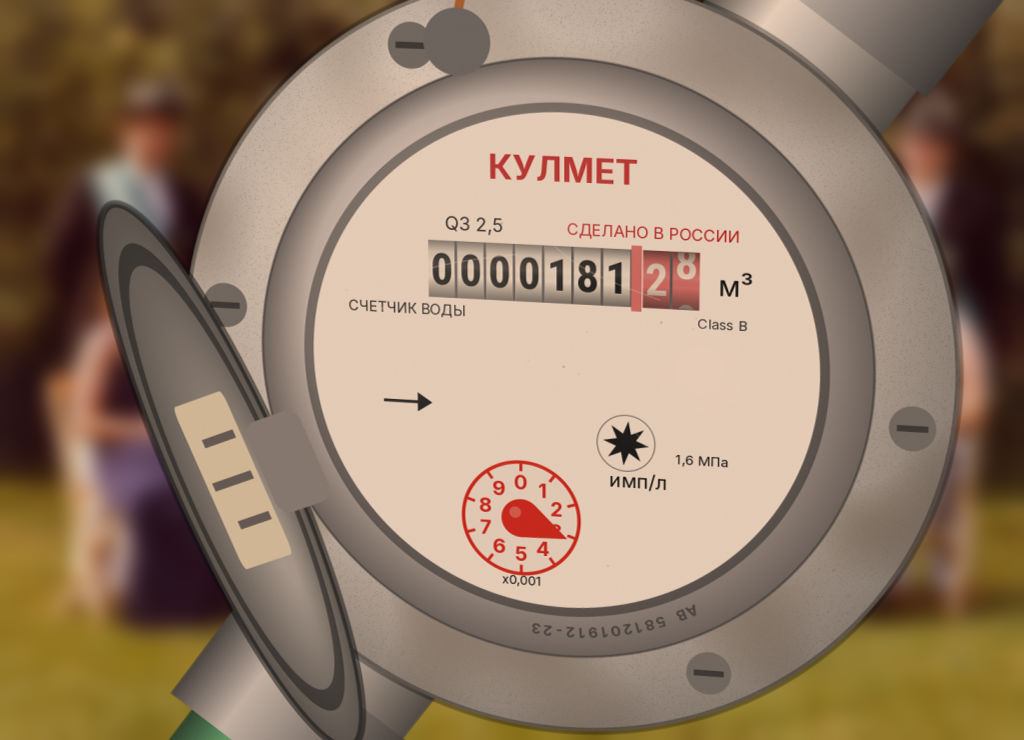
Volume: 181.283 m³
